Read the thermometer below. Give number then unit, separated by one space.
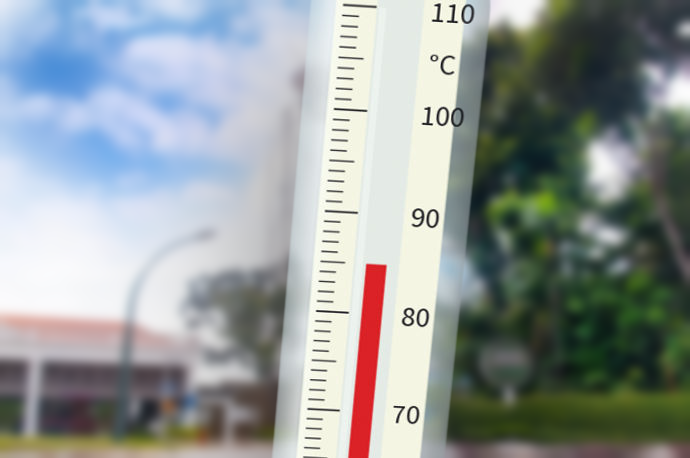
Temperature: 85 °C
